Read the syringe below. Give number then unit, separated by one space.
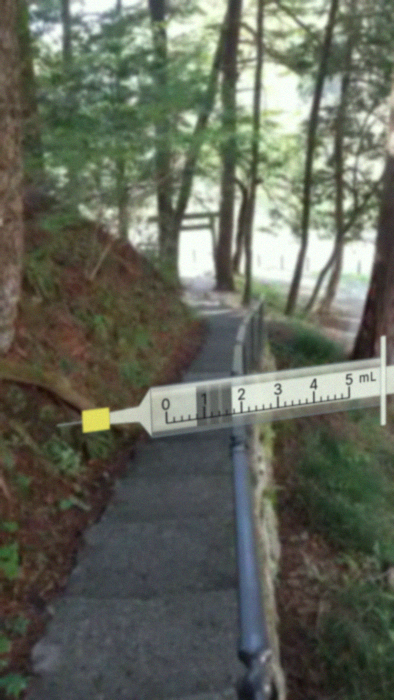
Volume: 0.8 mL
